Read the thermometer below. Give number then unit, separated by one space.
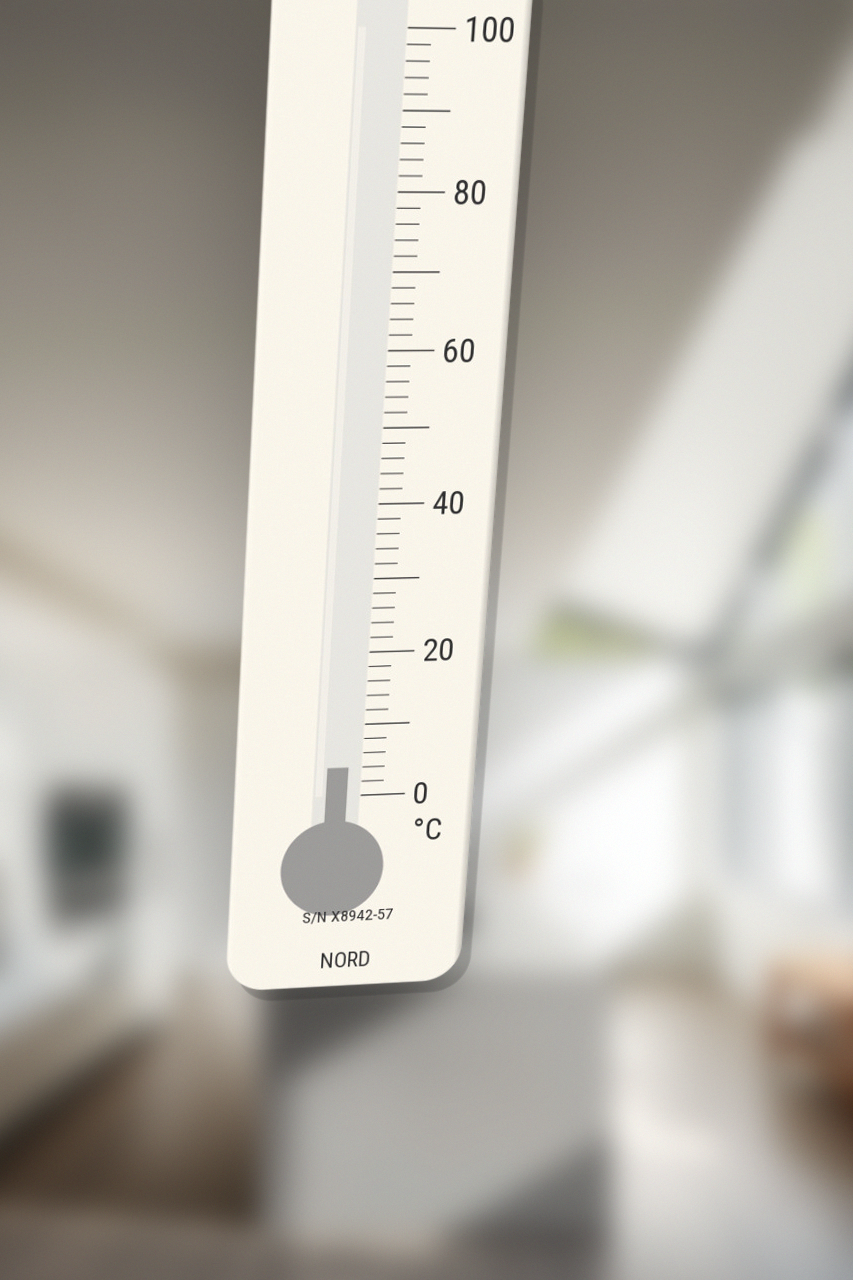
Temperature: 4 °C
